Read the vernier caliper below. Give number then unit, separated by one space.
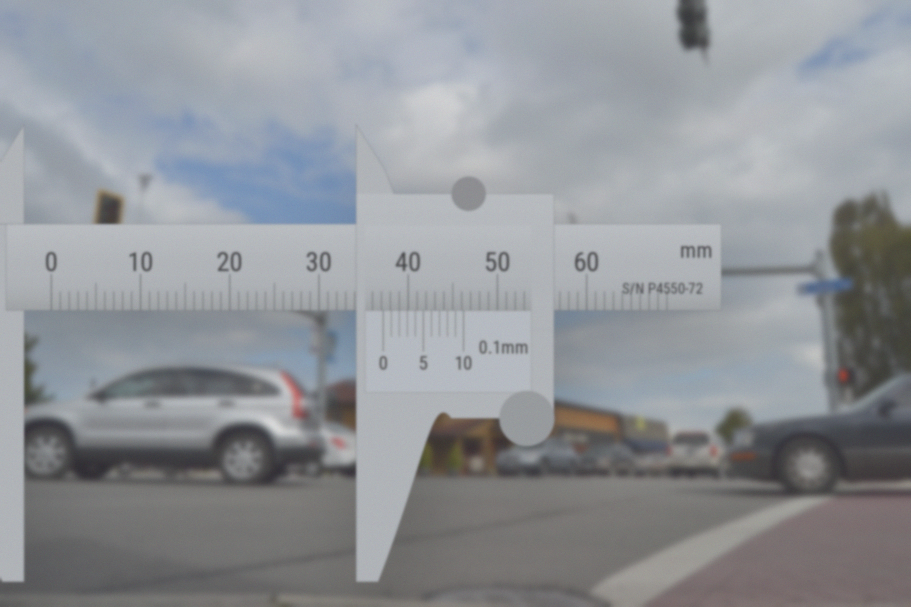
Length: 37.2 mm
